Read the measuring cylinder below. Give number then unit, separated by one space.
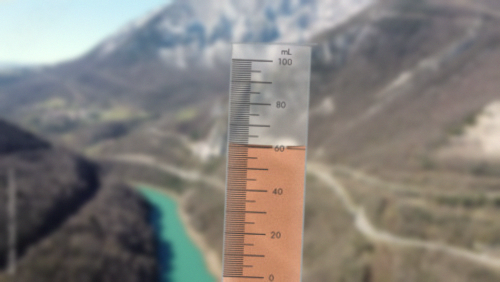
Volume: 60 mL
